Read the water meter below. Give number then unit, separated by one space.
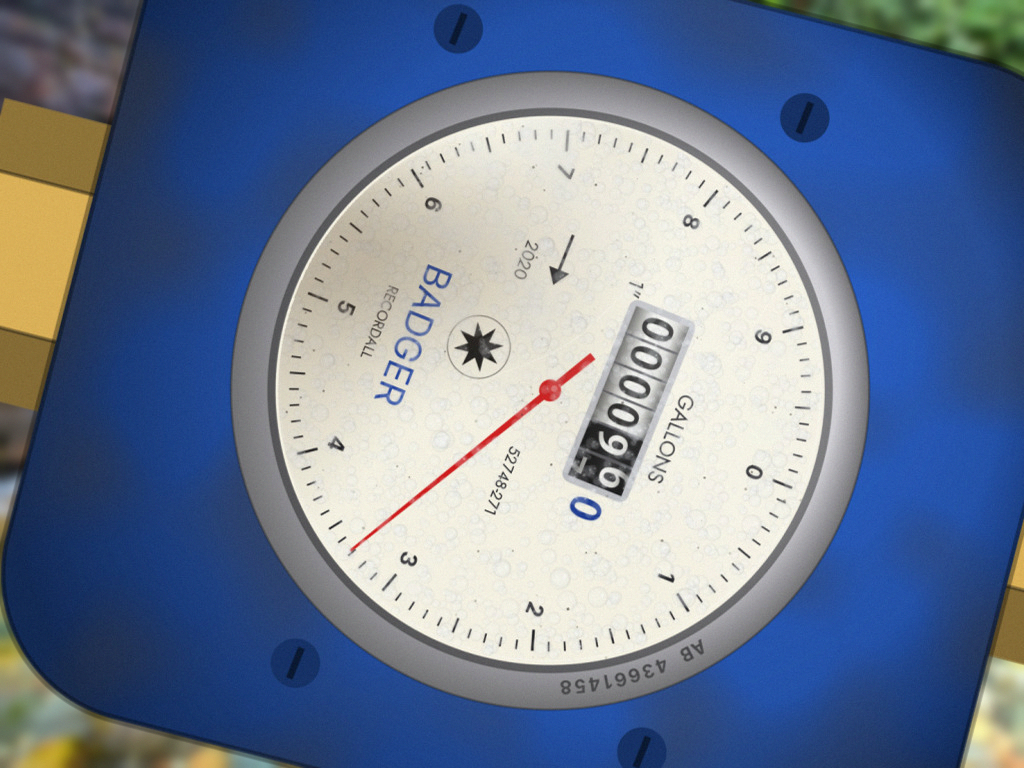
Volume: 963.3 gal
